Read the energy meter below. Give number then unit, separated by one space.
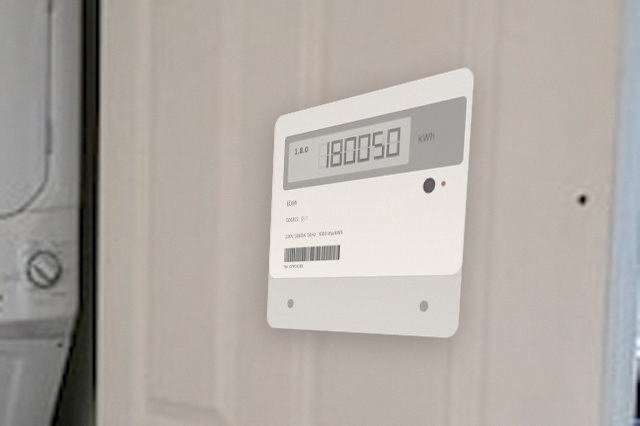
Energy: 180050 kWh
